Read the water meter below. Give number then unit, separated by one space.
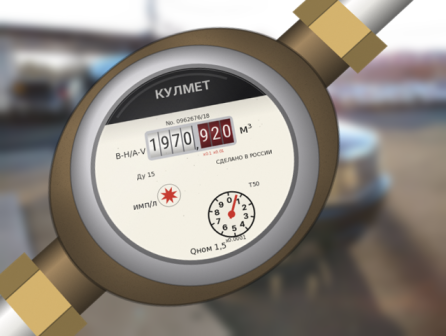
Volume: 1970.9200 m³
